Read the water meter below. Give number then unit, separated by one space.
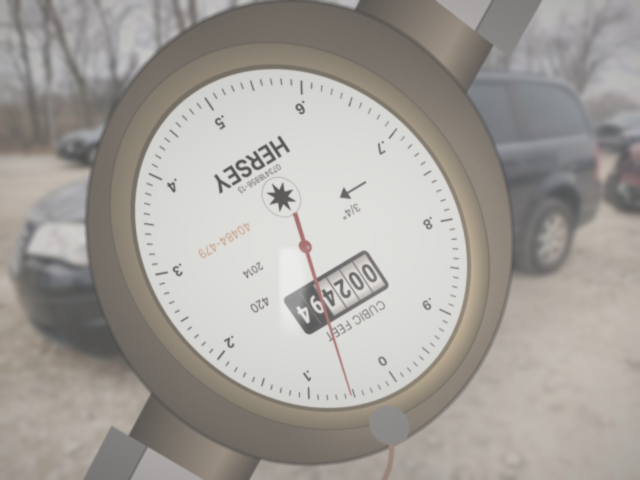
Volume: 2494.05 ft³
